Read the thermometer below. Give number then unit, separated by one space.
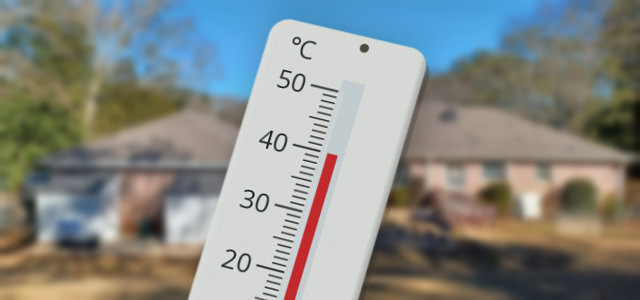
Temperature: 40 °C
